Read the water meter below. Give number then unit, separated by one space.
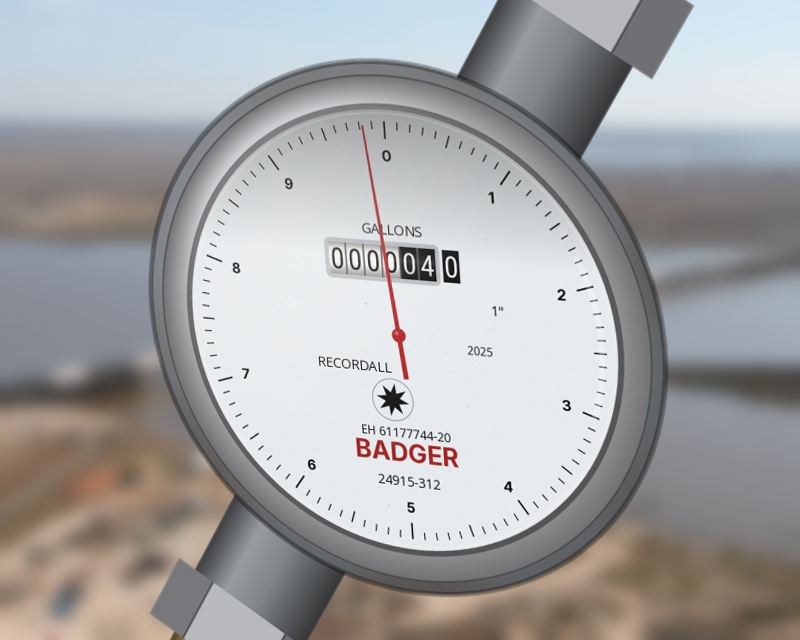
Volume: 39.8 gal
